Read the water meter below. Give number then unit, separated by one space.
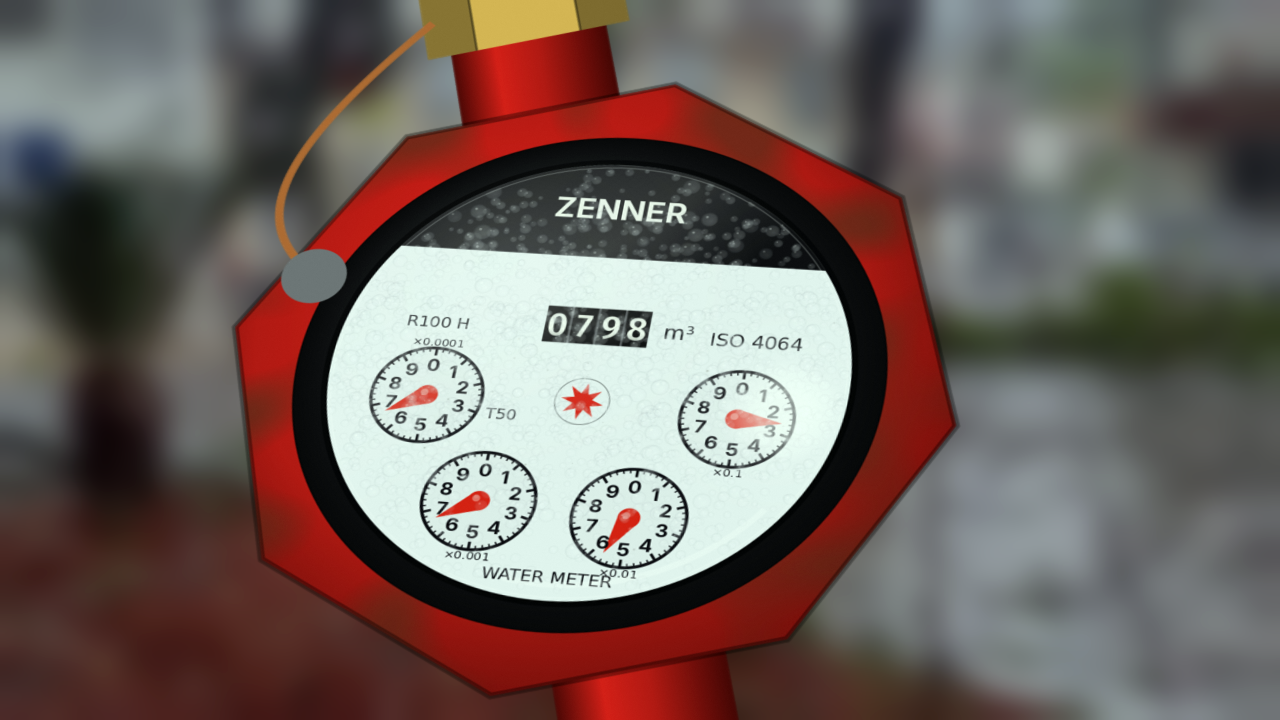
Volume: 798.2566 m³
